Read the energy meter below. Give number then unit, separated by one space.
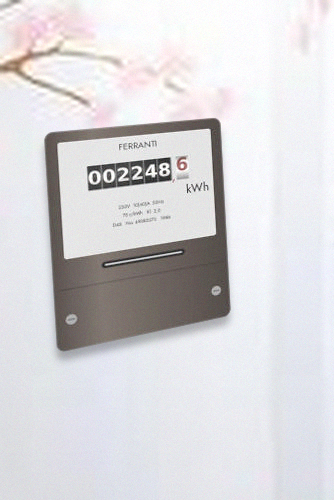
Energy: 2248.6 kWh
